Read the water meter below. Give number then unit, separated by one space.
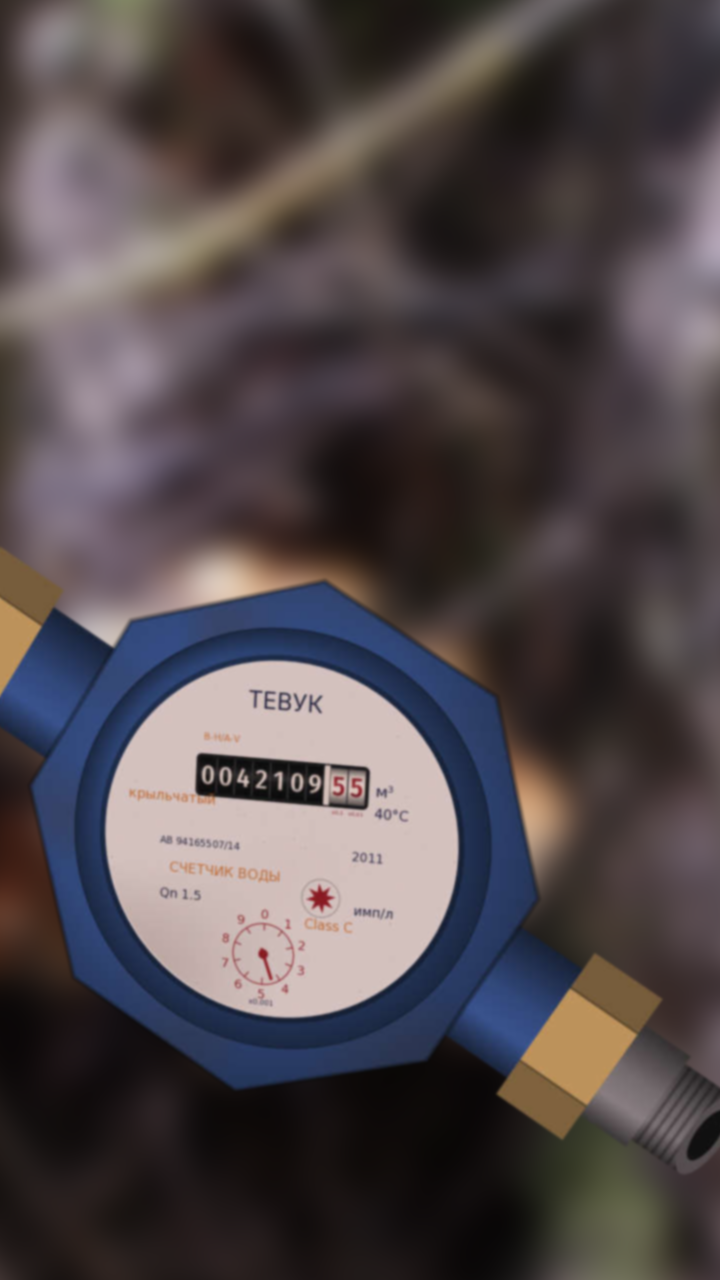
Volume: 42109.554 m³
